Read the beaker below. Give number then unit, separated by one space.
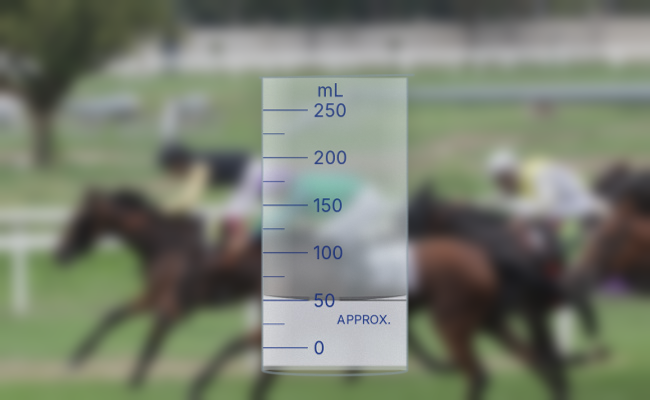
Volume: 50 mL
